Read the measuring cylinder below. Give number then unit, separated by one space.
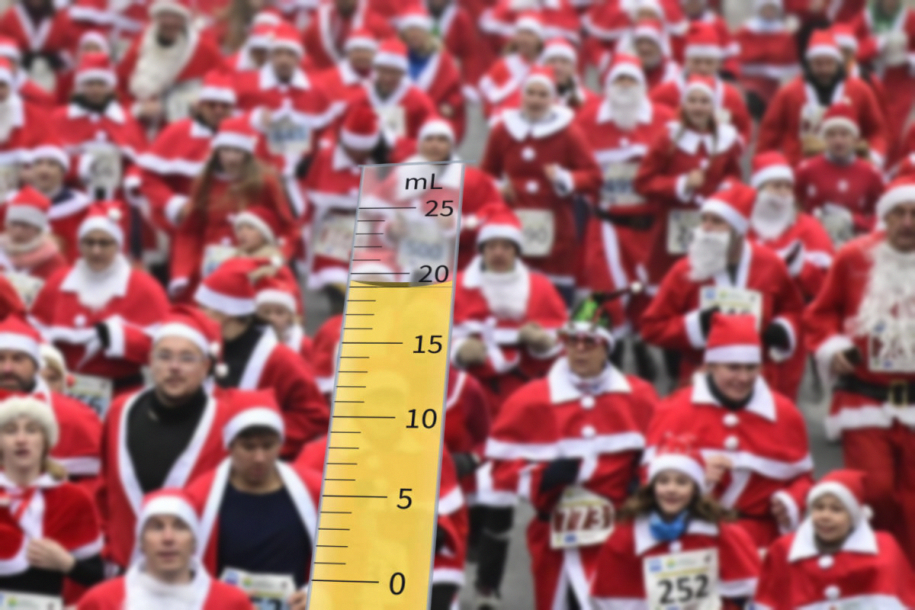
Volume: 19 mL
